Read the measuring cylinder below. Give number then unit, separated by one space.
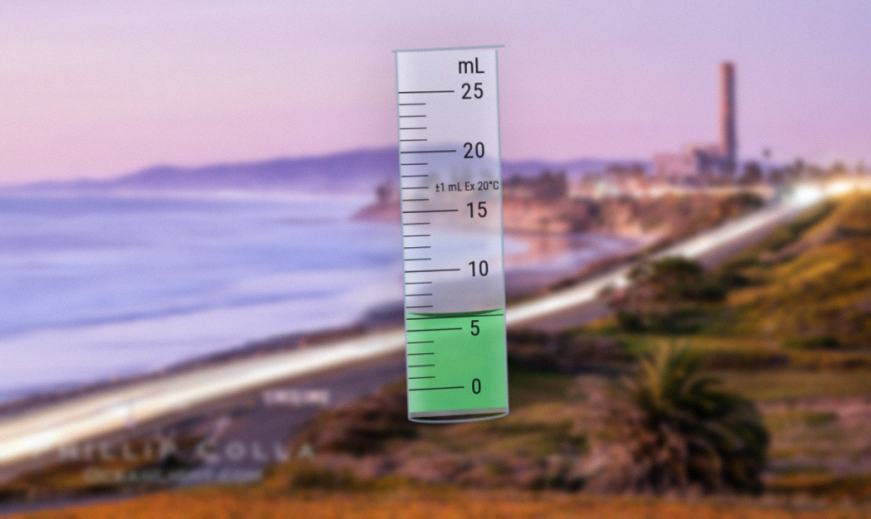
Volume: 6 mL
